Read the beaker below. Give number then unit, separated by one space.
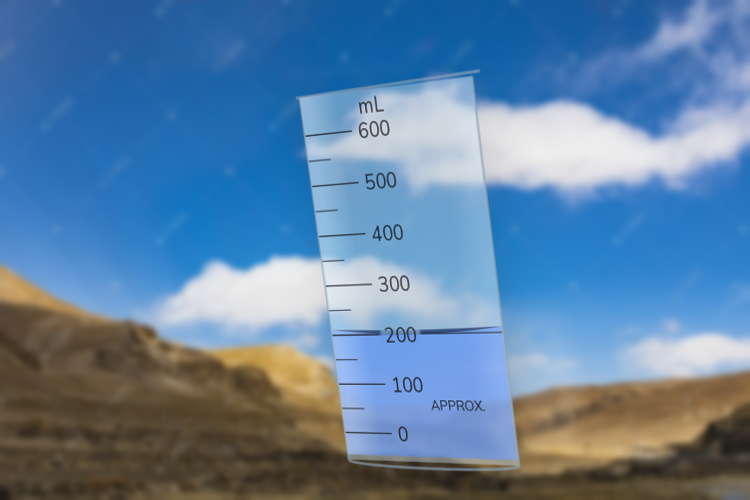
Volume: 200 mL
